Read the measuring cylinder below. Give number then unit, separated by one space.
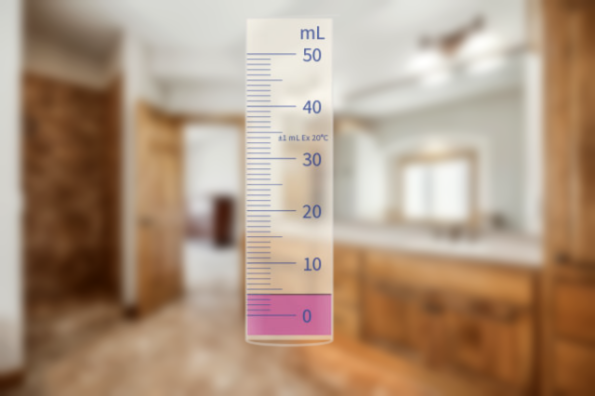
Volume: 4 mL
